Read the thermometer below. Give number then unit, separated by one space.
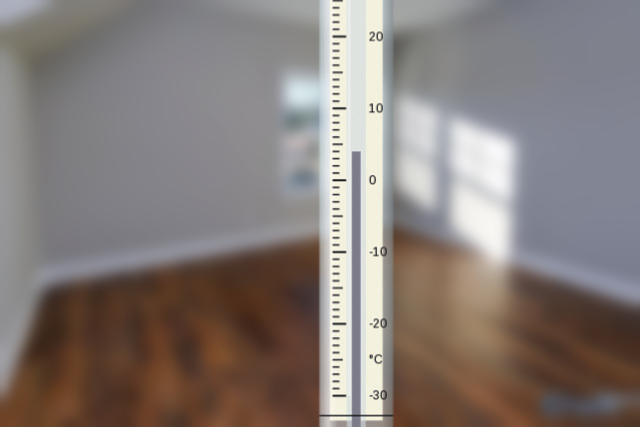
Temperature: 4 °C
